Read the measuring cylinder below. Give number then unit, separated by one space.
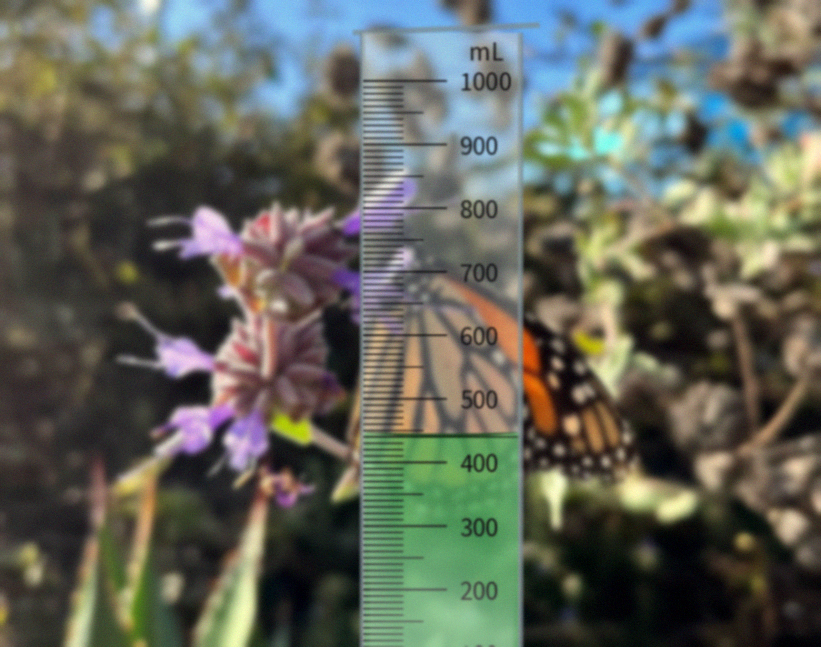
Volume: 440 mL
